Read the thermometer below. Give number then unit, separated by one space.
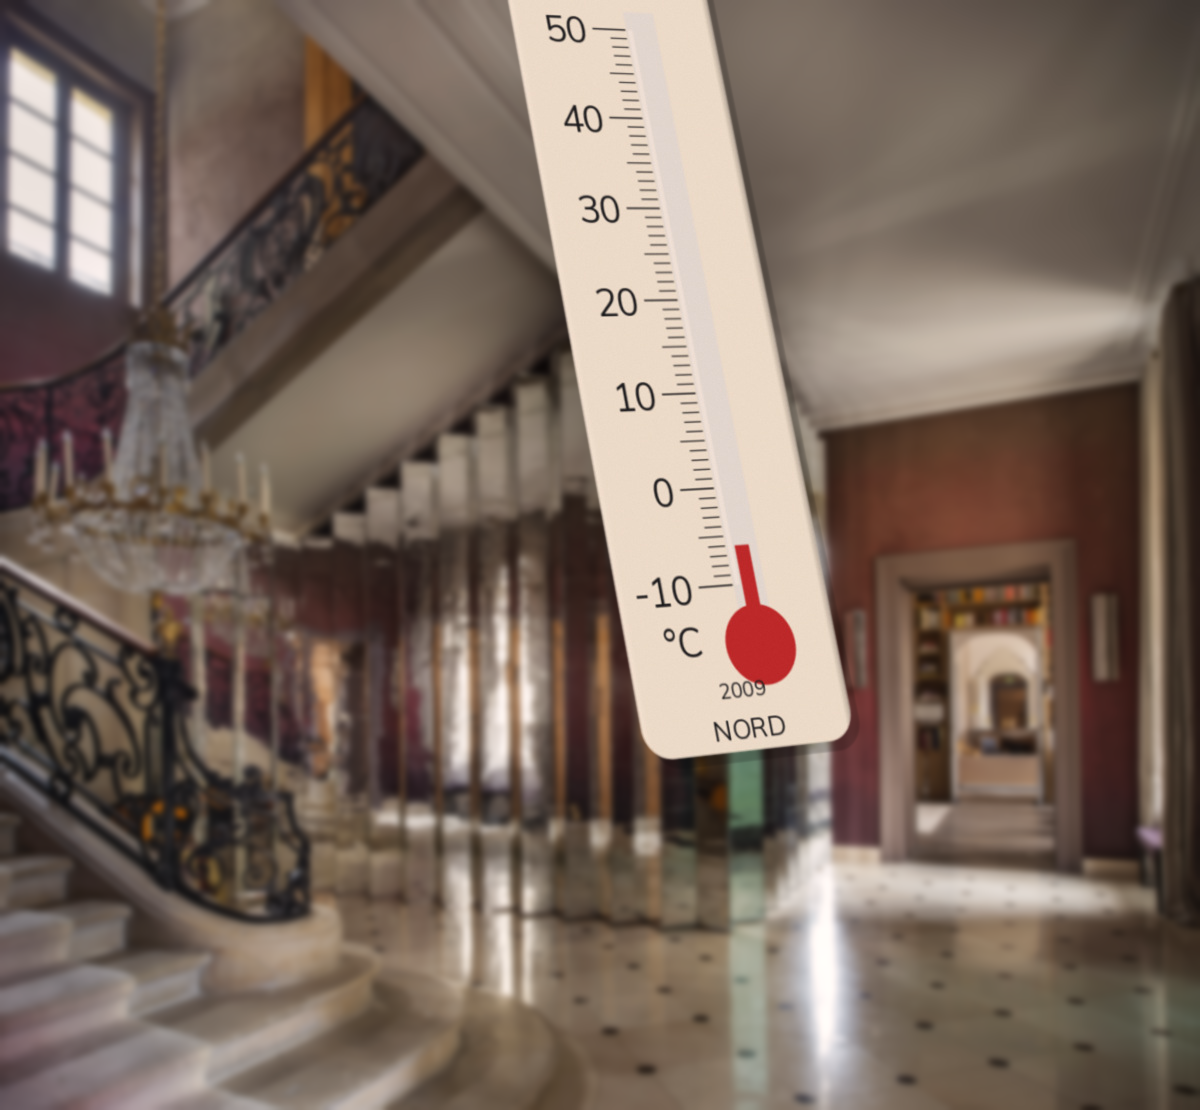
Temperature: -6 °C
